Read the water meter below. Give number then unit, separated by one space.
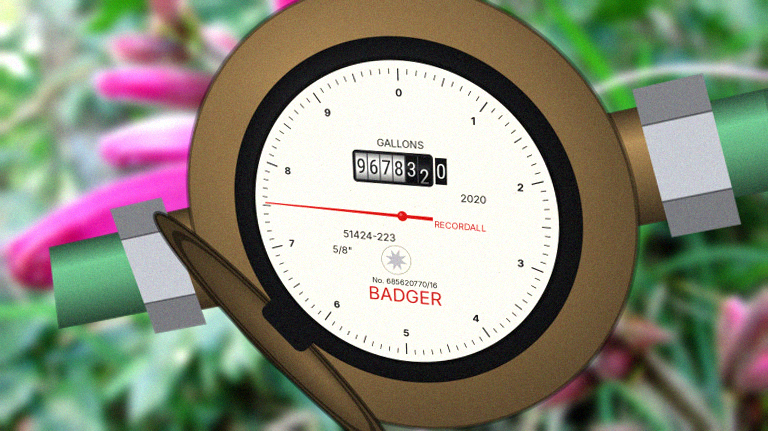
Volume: 9678317.5 gal
